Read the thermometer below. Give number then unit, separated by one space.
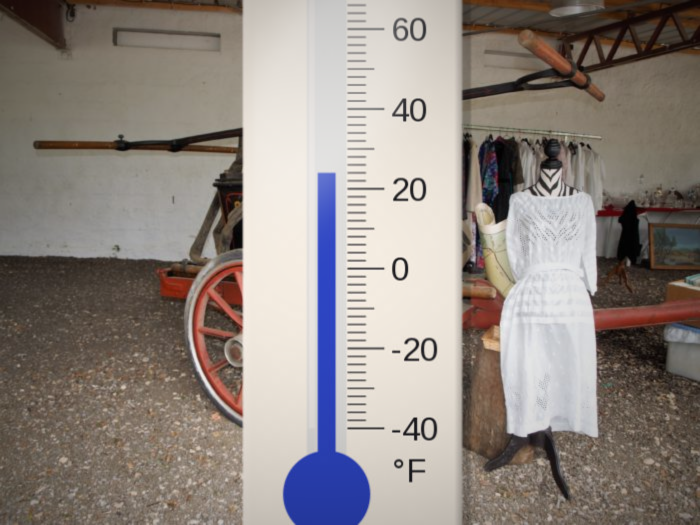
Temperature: 24 °F
